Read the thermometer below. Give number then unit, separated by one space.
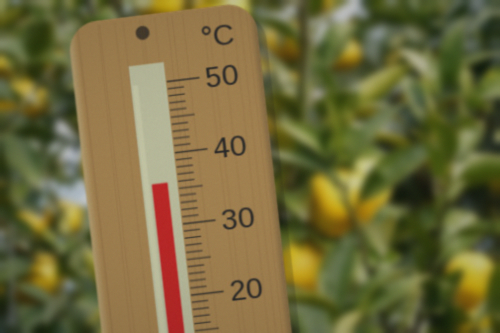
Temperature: 36 °C
